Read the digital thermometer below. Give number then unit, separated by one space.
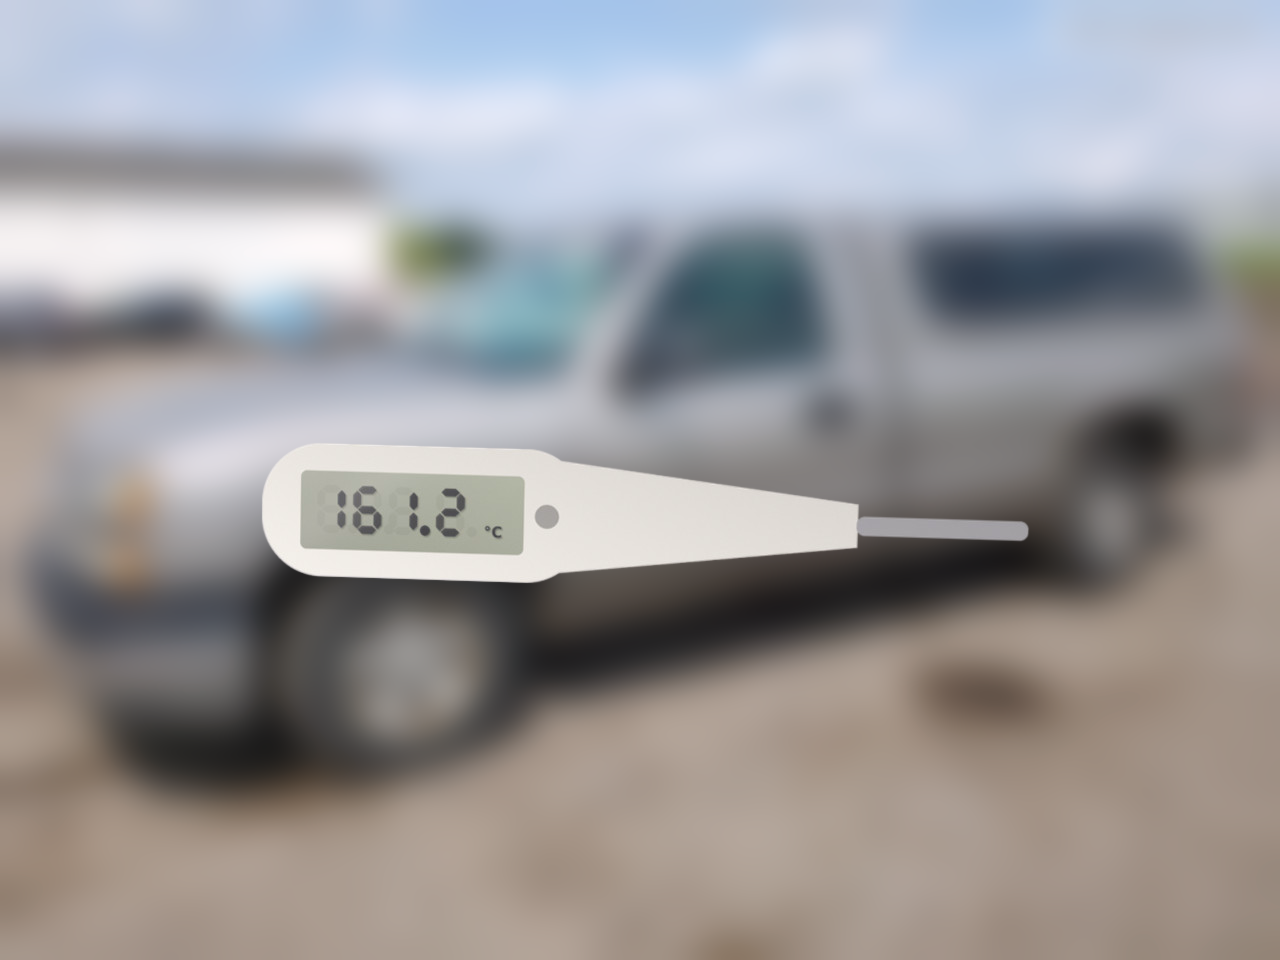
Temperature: 161.2 °C
